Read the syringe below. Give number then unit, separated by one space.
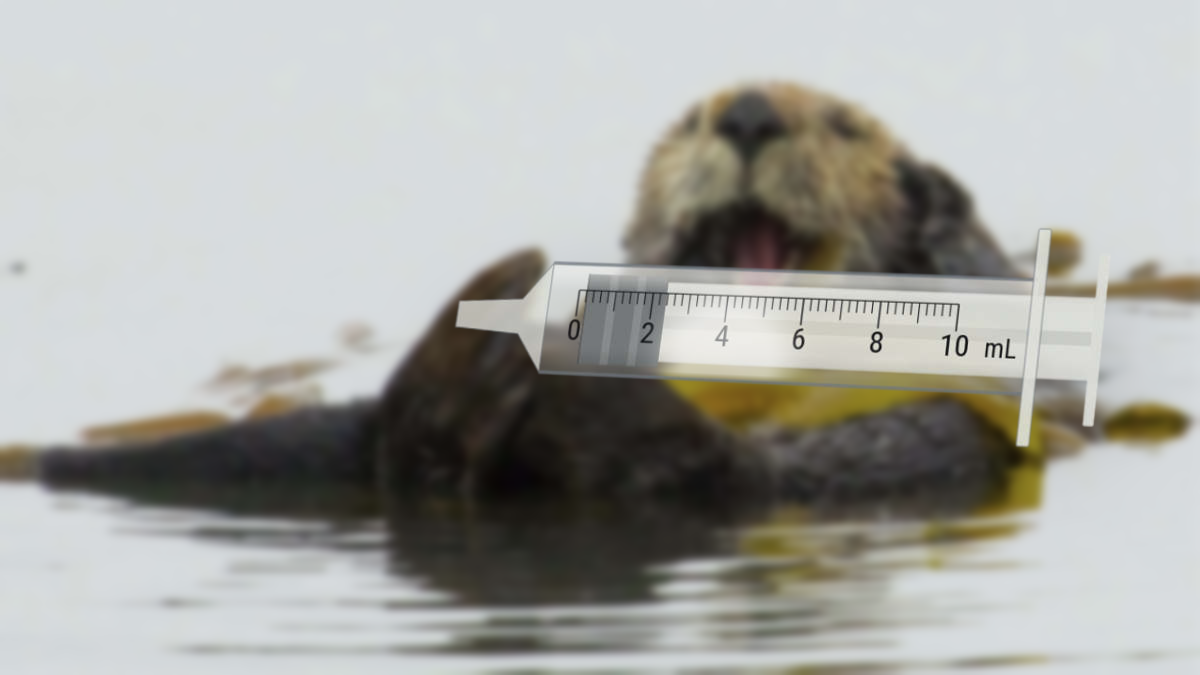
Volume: 0.2 mL
